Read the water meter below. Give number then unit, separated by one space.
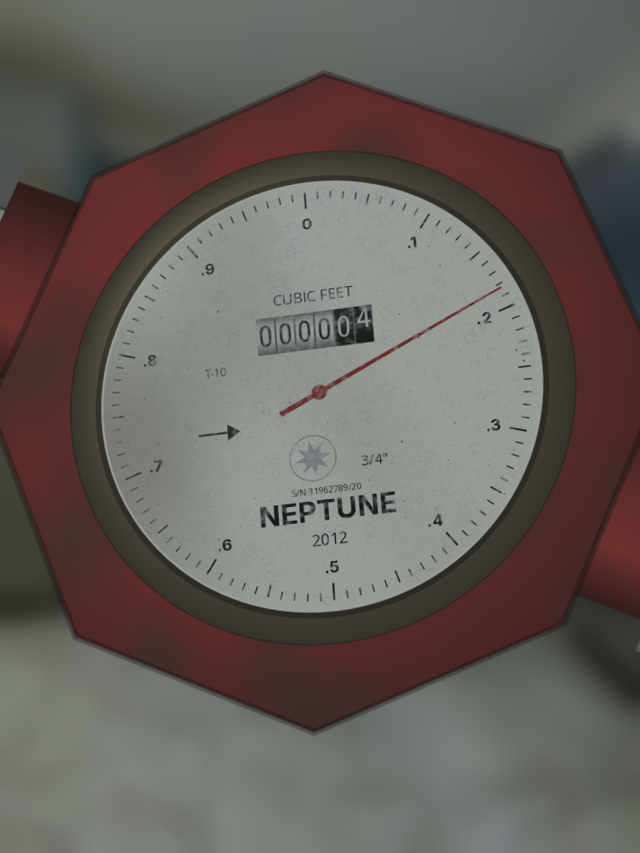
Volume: 4.18 ft³
